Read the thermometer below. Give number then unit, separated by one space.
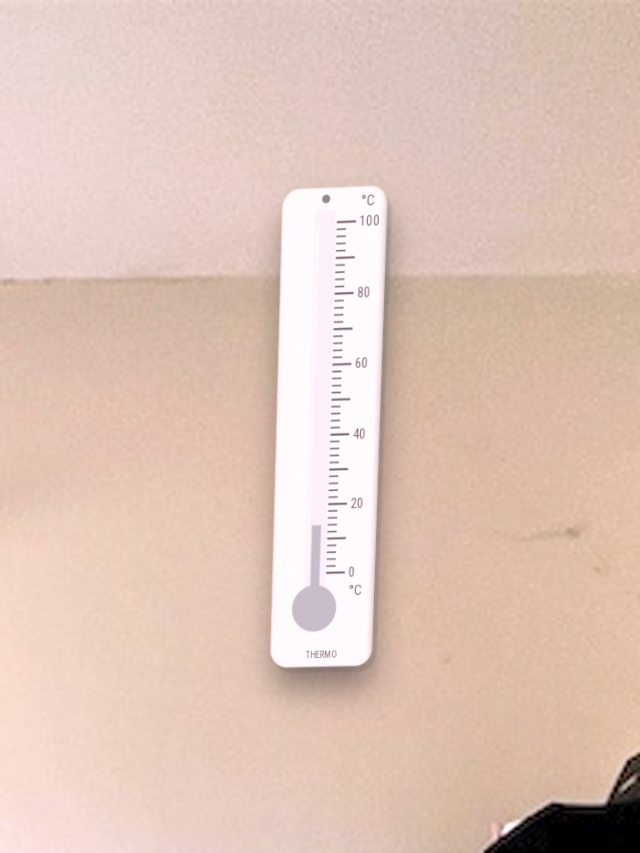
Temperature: 14 °C
